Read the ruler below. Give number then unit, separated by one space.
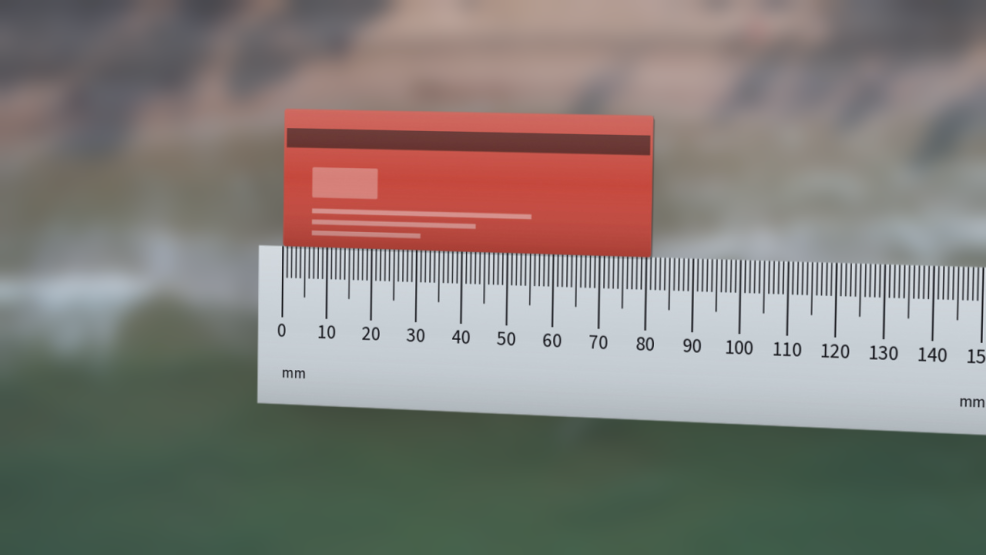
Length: 81 mm
